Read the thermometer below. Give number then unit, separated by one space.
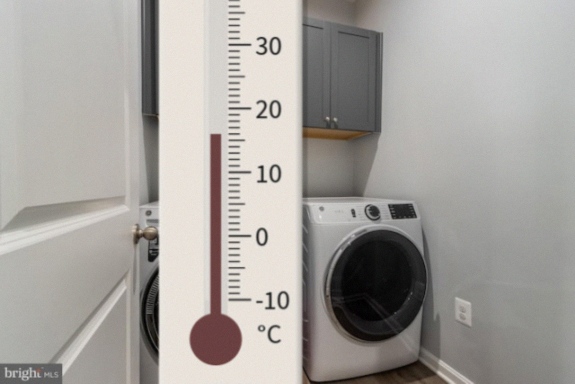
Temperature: 16 °C
